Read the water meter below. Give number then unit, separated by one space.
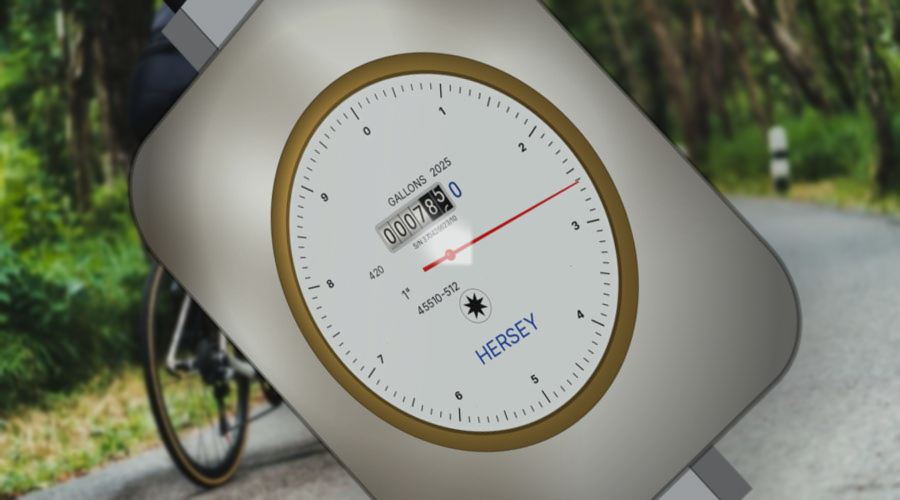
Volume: 7852.6 gal
